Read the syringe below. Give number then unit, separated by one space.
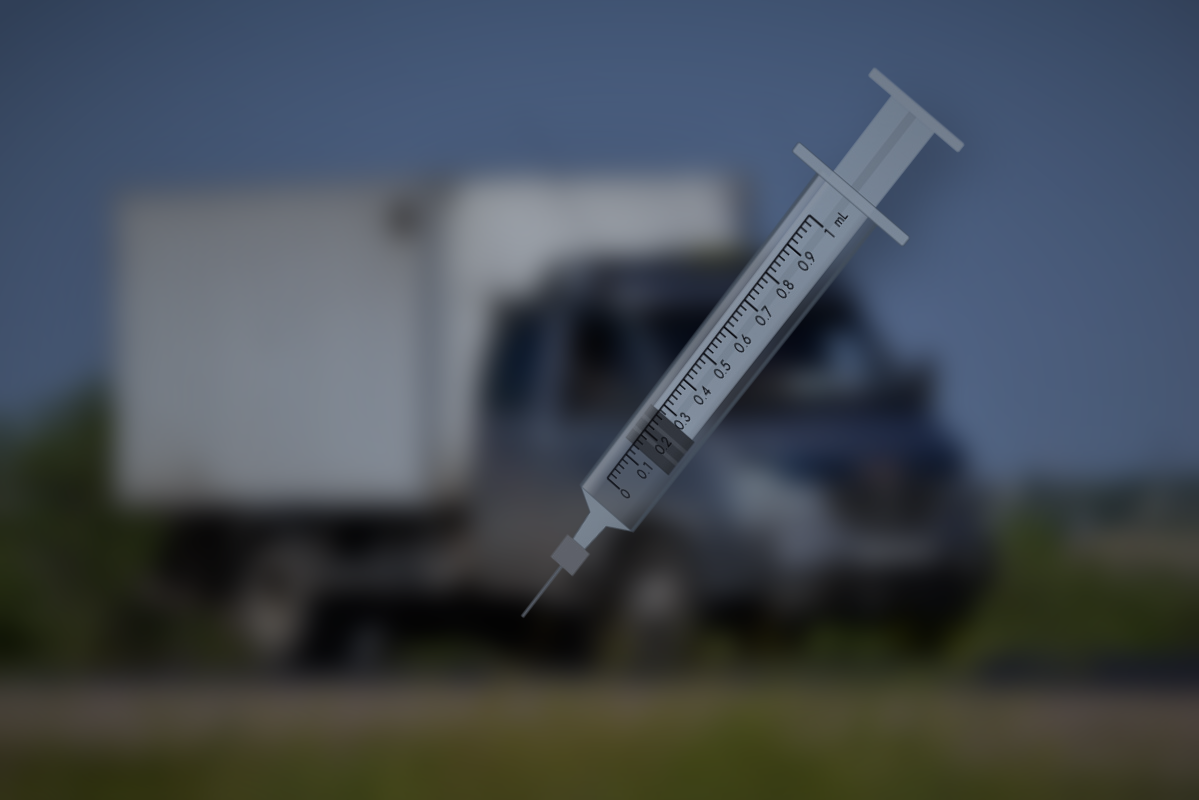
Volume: 0.14 mL
